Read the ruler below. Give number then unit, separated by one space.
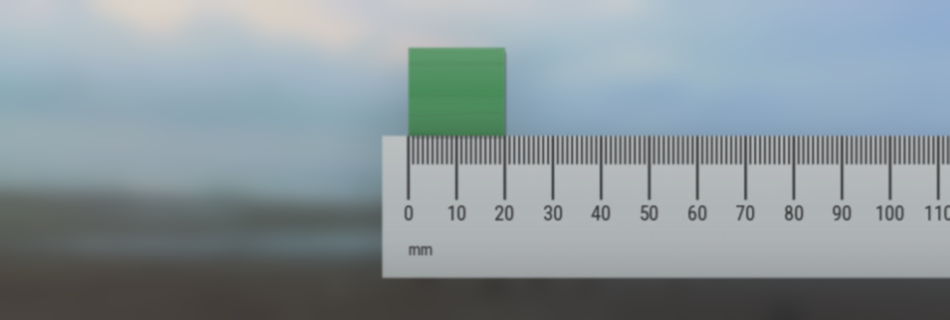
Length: 20 mm
